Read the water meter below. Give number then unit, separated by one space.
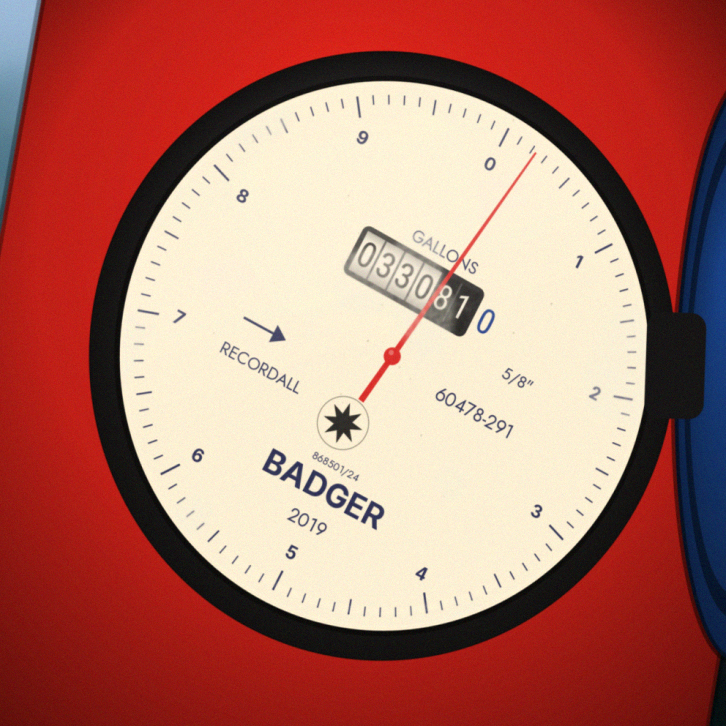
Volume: 330810.2 gal
